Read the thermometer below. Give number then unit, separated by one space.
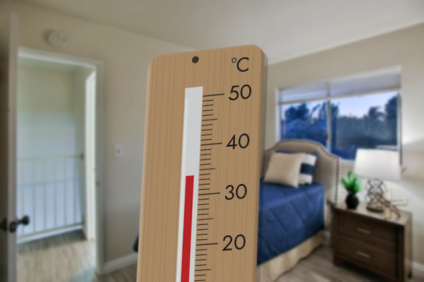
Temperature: 34 °C
